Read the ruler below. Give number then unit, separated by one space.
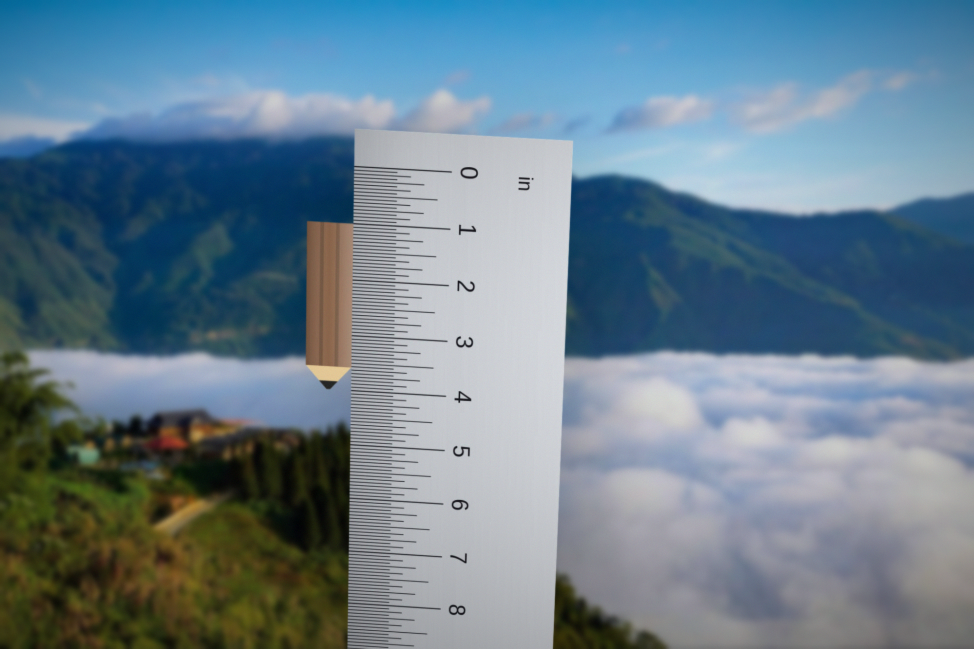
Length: 3 in
